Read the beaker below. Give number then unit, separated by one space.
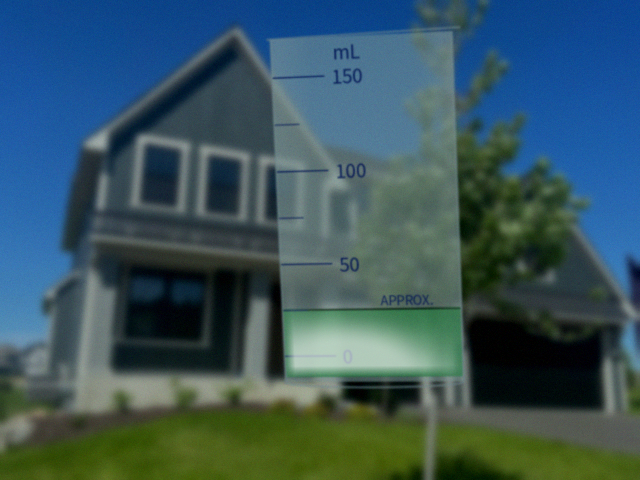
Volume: 25 mL
